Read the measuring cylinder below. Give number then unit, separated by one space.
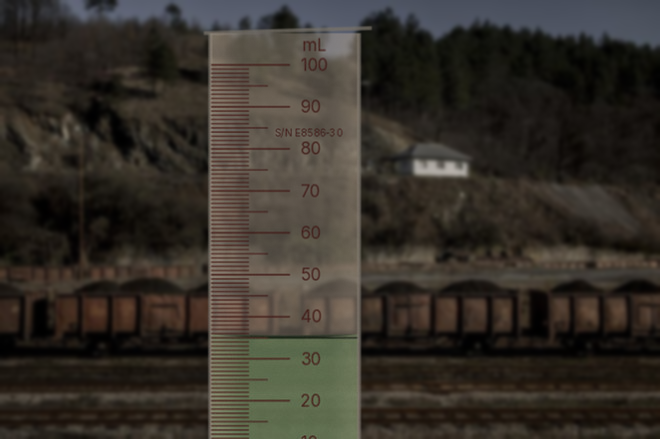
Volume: 35 mL
